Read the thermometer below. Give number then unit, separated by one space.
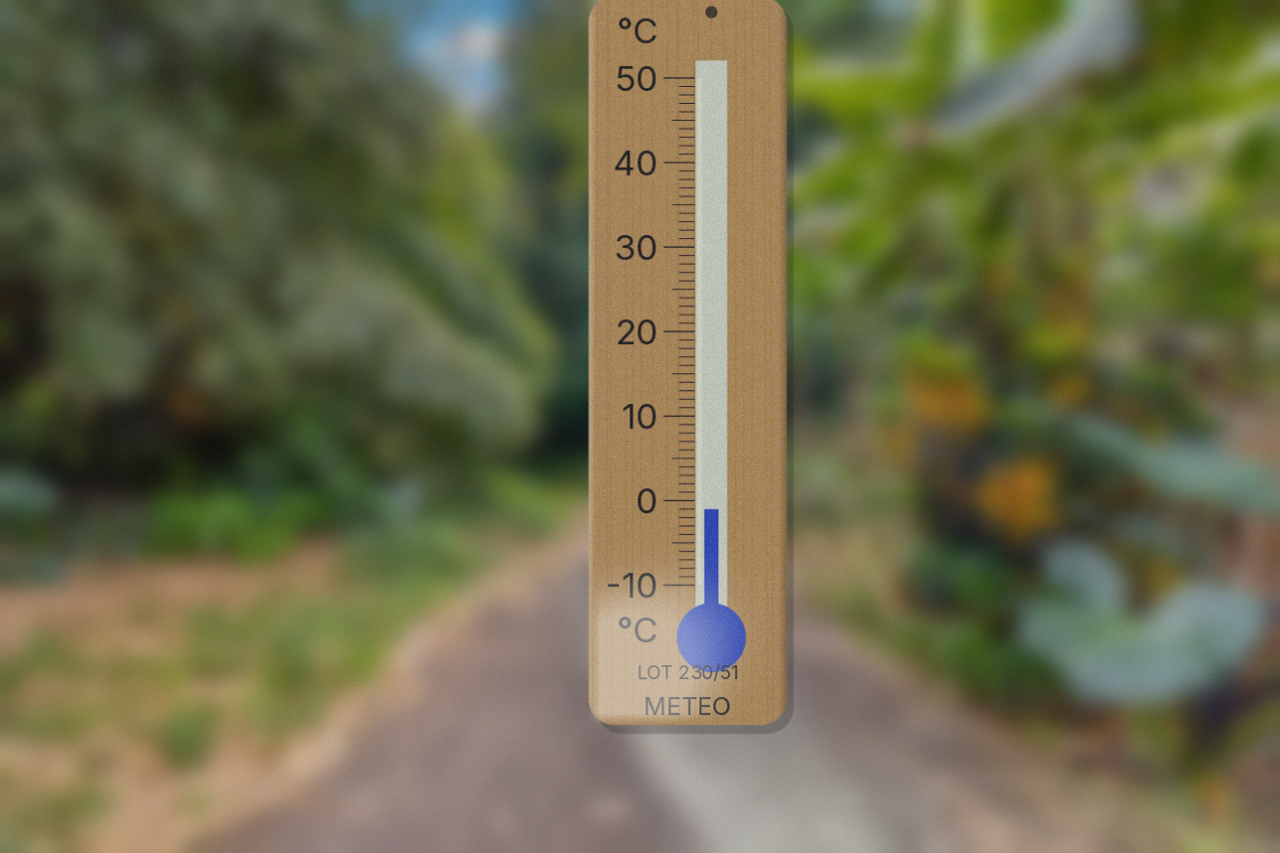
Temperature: -1 °C
